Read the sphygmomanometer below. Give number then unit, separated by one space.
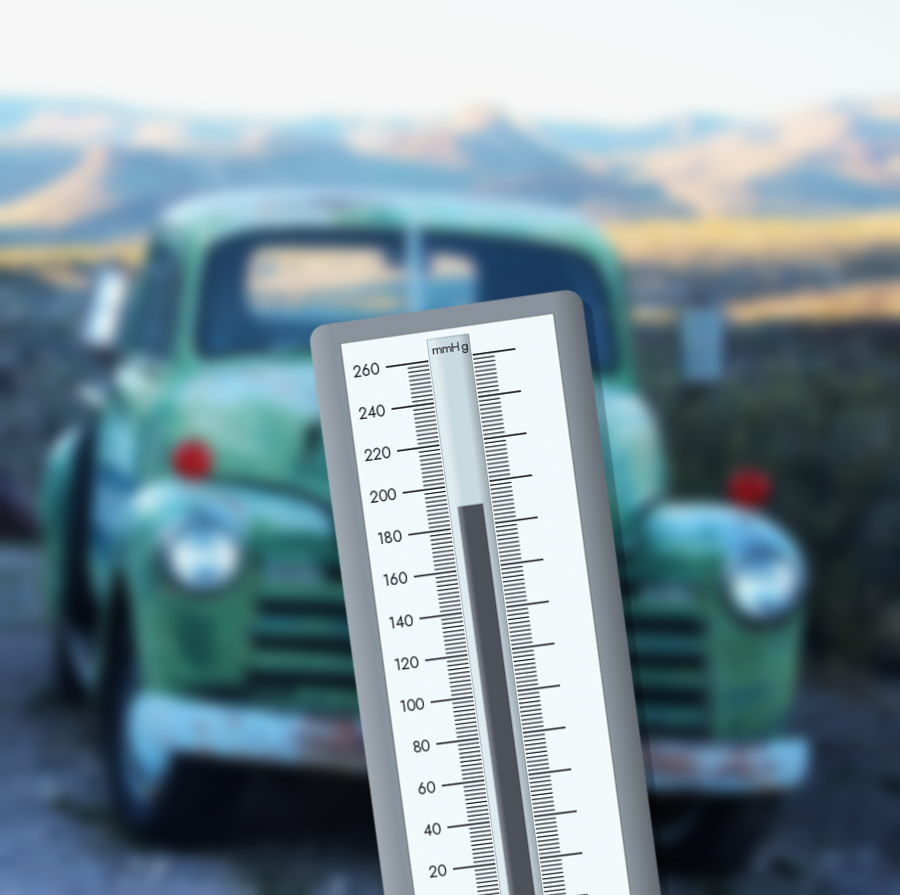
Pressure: 190 mmHg
